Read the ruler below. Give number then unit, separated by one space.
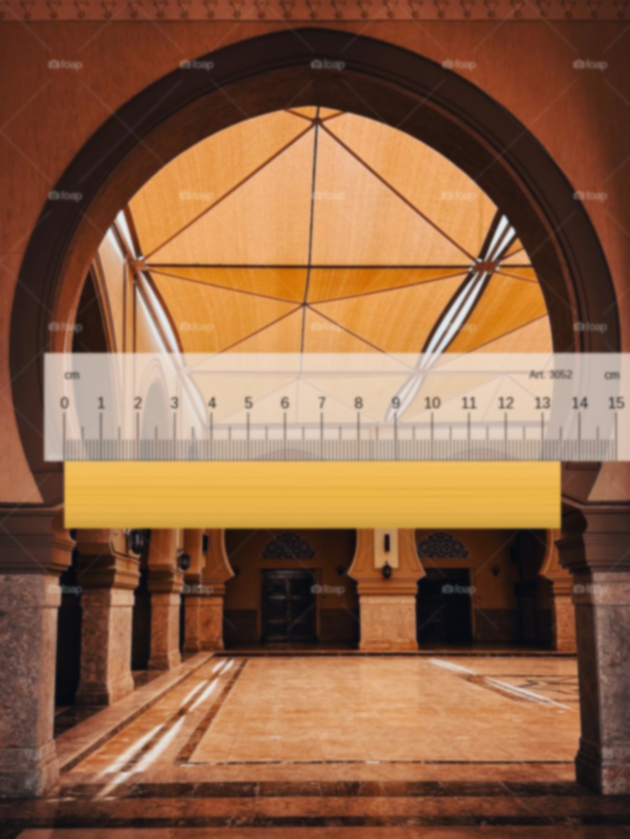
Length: 13.5 cm
